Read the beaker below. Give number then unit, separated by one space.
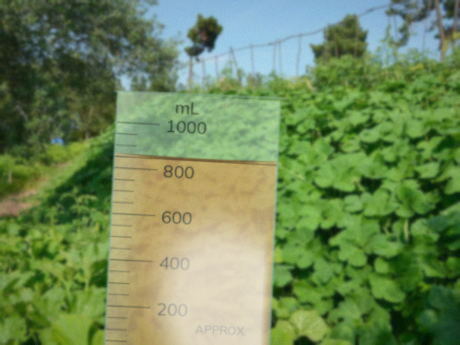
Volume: 850 mL
